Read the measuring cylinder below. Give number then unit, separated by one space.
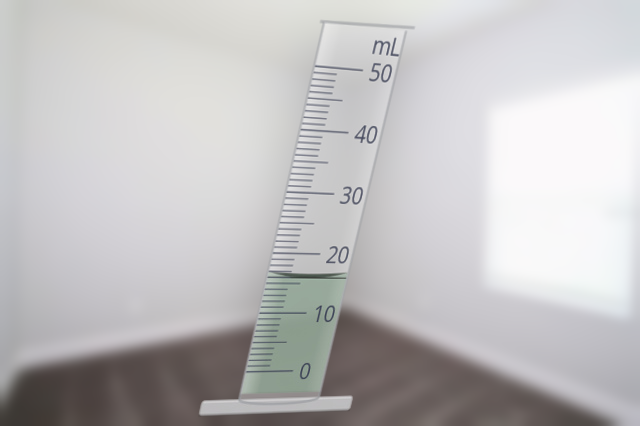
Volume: 16 mL
